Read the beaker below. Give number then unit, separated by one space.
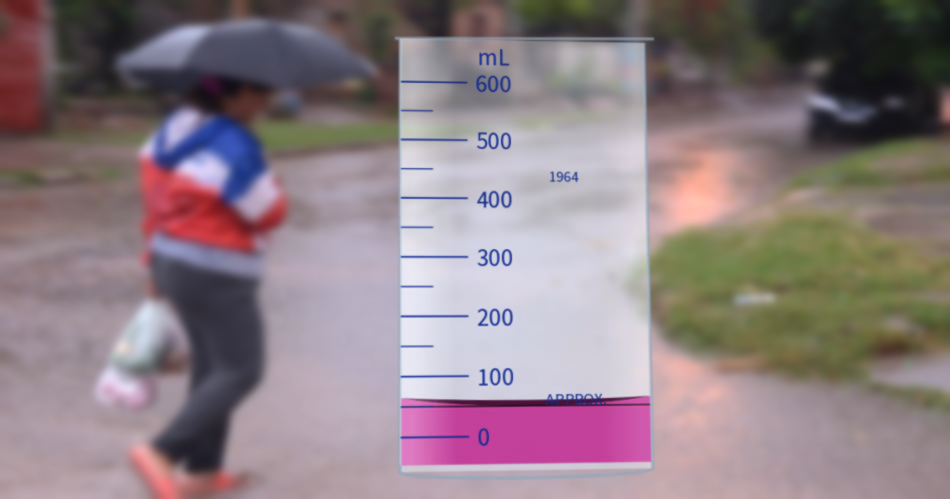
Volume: 50 mL
